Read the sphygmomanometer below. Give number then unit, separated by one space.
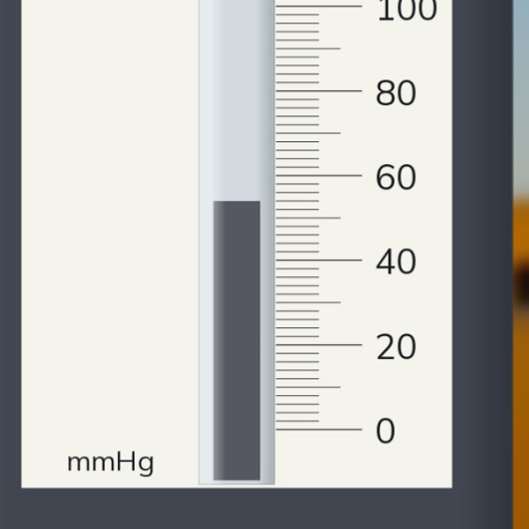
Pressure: 54 mmHg
